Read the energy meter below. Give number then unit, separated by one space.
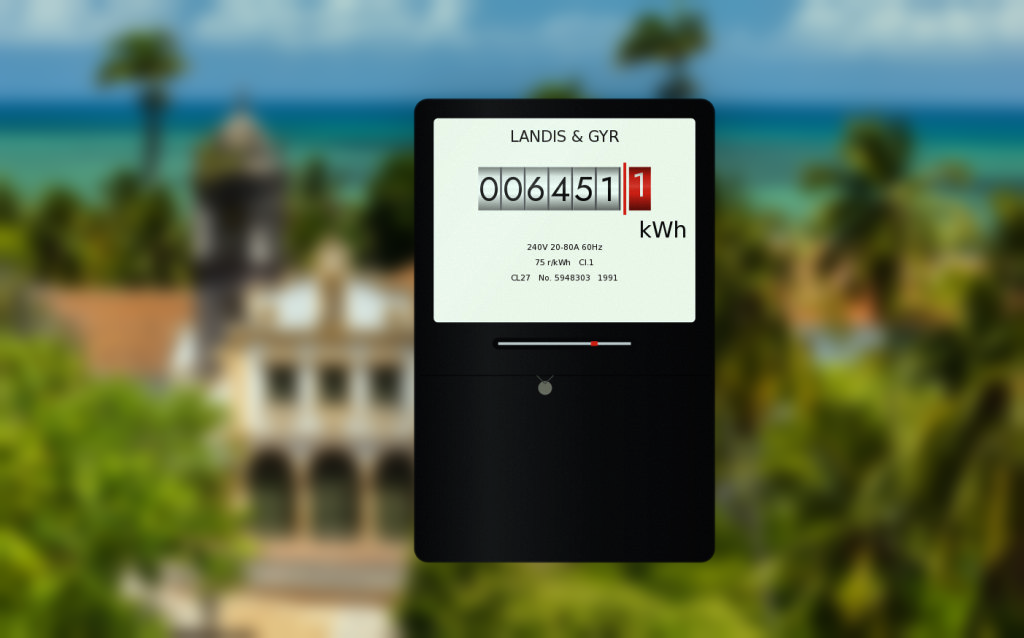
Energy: 6451.1 kWh
